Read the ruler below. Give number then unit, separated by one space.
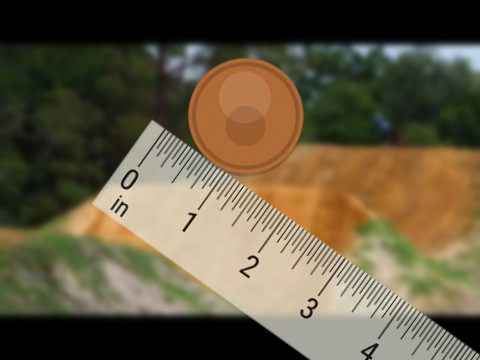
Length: 1.5625 in
